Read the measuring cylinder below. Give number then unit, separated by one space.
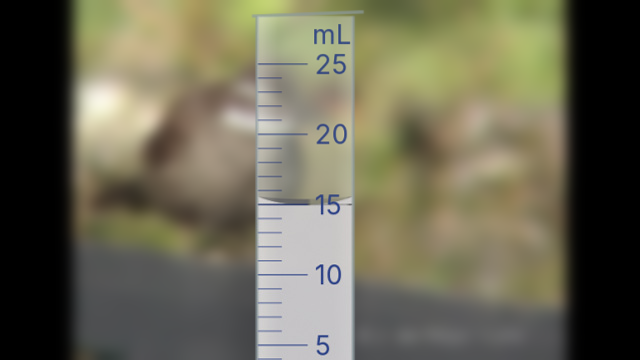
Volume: 15 mL
